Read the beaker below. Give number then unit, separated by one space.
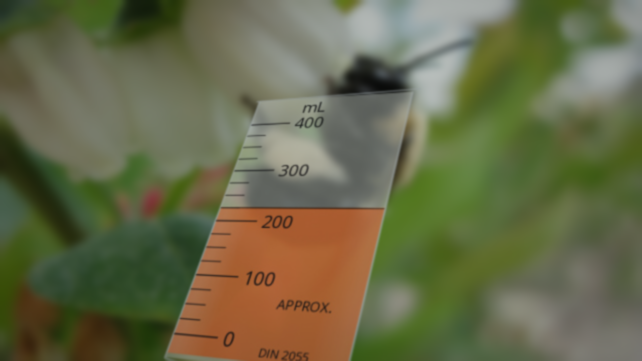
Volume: 225 mL
